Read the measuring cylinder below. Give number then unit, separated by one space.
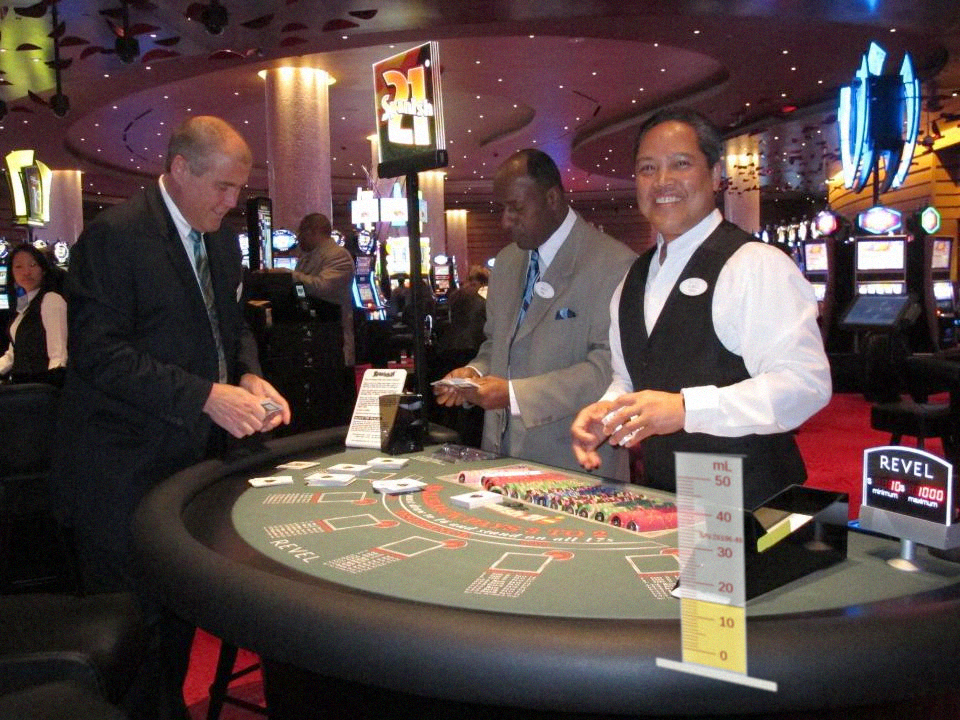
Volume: 15 mL
